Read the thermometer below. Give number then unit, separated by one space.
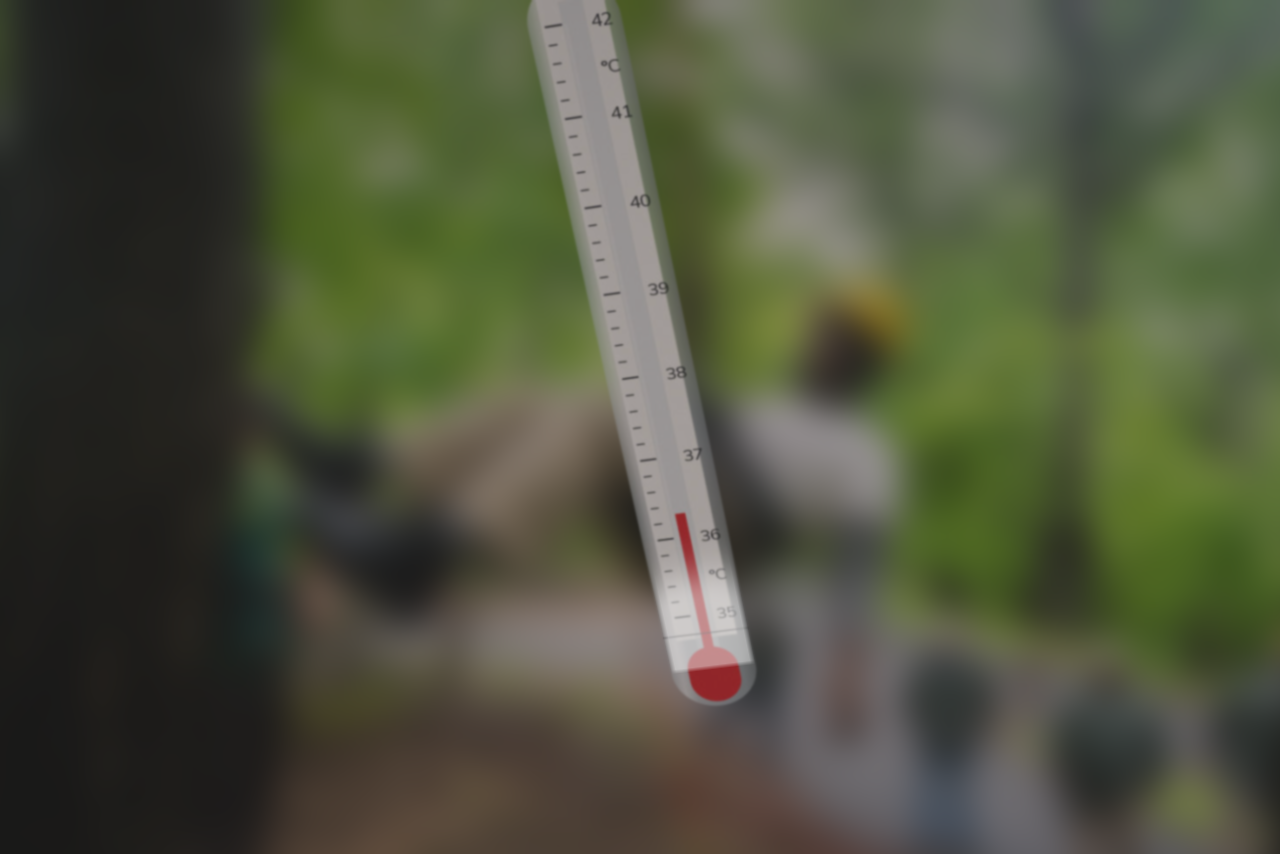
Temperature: 36.3 °C
